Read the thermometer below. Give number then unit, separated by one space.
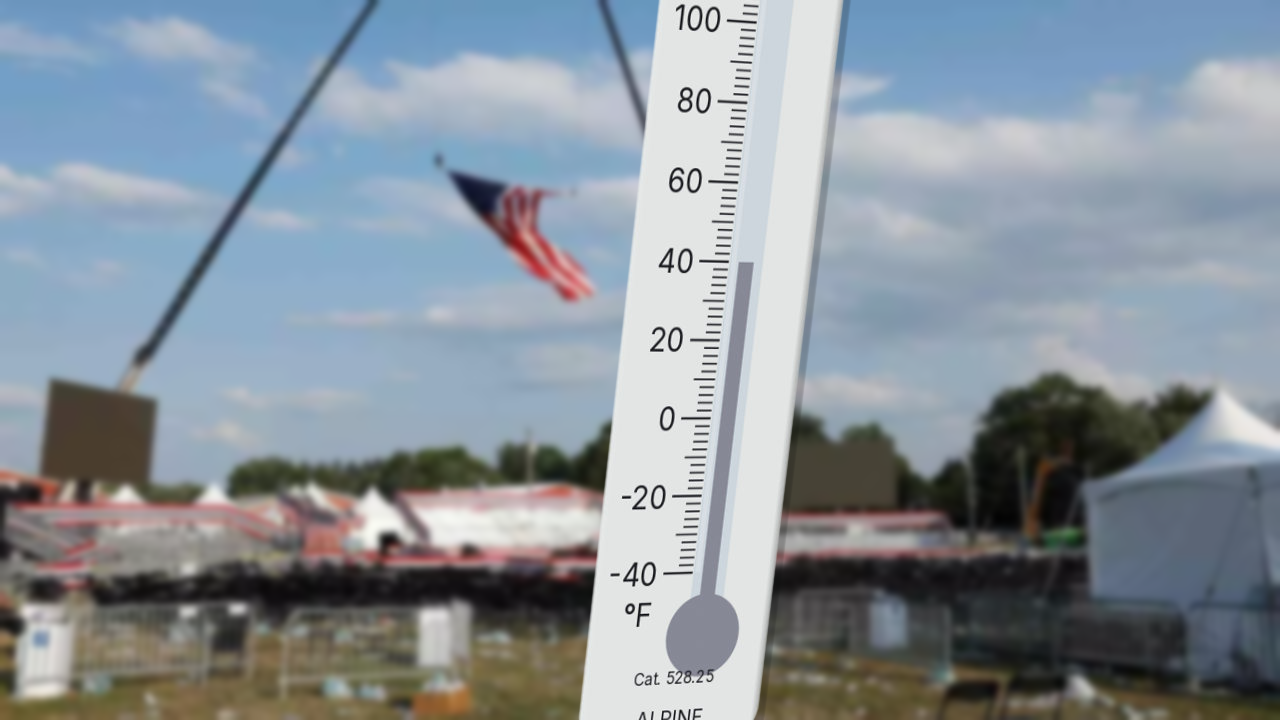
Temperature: 40 °F
